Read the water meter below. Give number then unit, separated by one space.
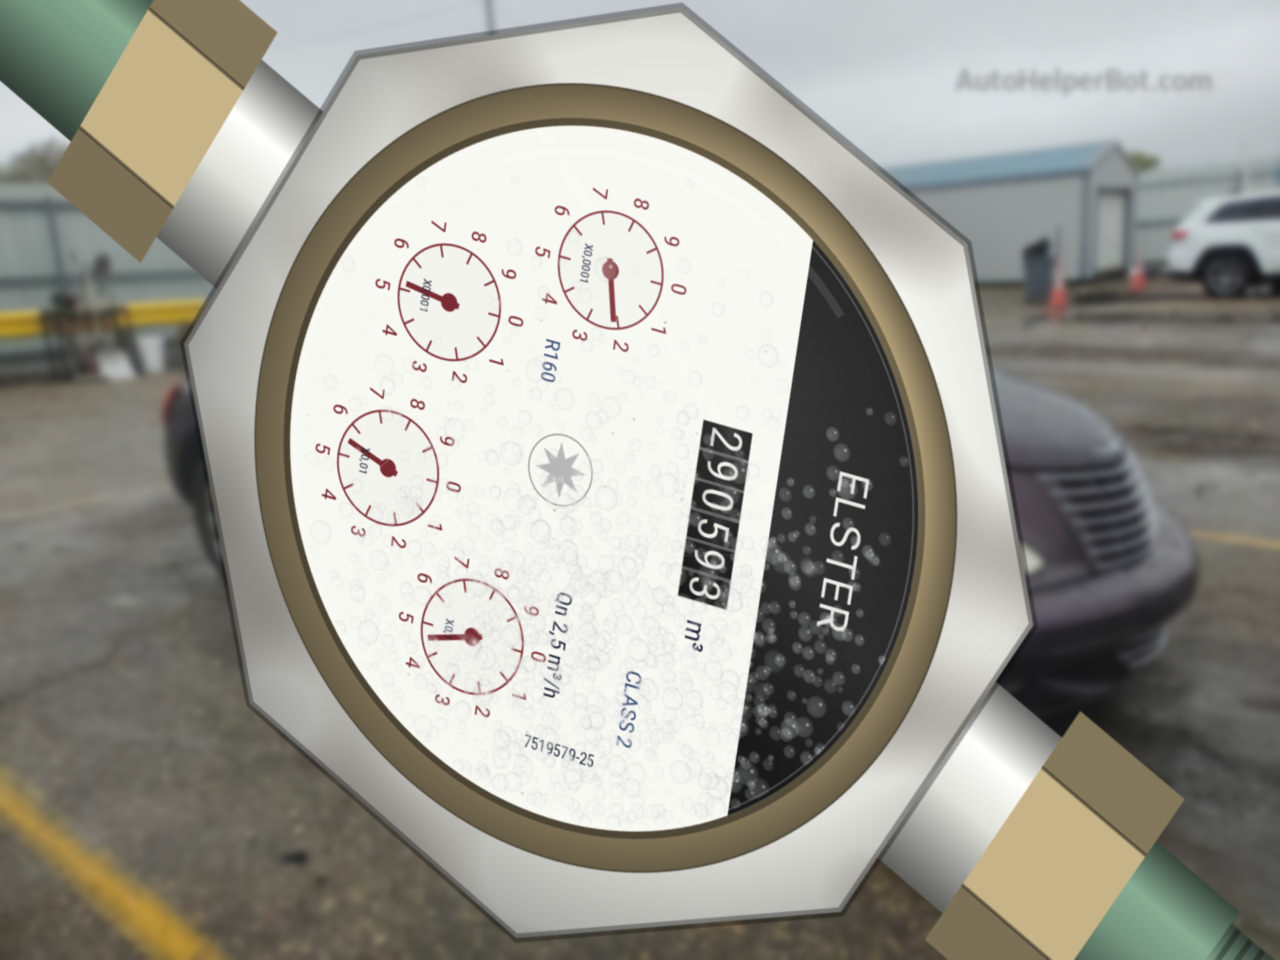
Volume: 290593.4552 m³
